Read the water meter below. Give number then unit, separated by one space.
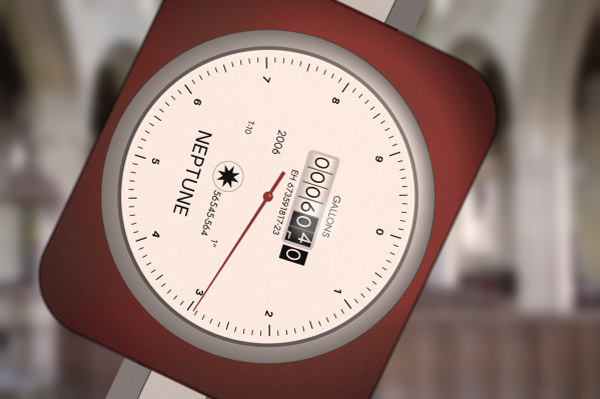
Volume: 6042.9 gal
